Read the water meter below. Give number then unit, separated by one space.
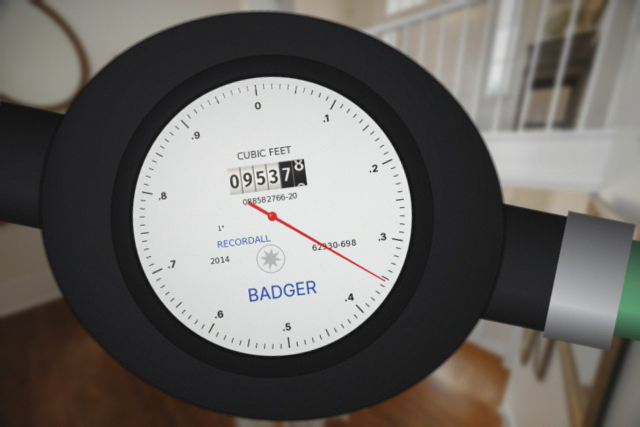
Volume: 95378.35 ft³
